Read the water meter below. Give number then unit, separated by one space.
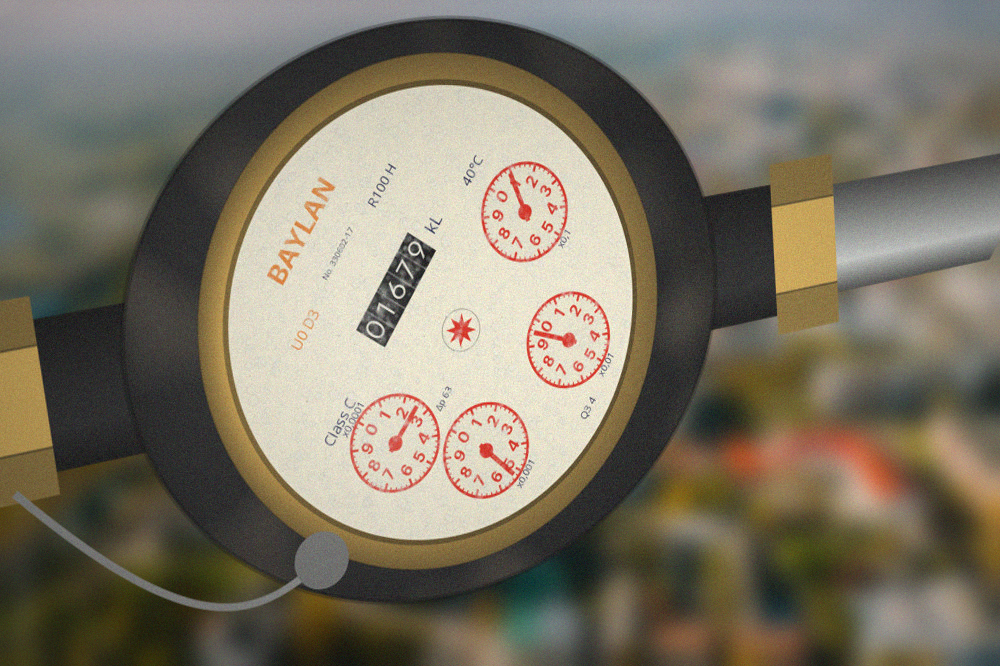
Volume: 1679.0952 kL
